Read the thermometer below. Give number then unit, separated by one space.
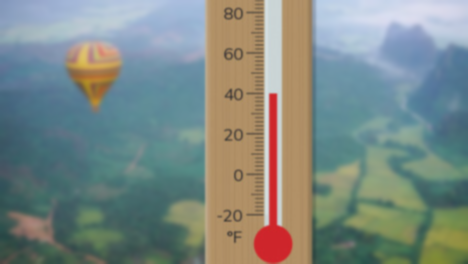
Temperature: 40 °F
